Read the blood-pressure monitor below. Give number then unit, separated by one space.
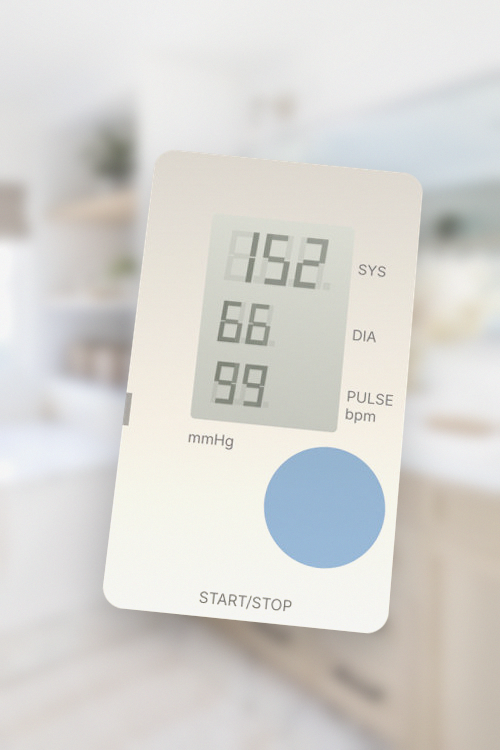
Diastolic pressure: 66 mmHg
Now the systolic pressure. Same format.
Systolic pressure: 152 mmHg
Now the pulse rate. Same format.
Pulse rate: 99 bpm
